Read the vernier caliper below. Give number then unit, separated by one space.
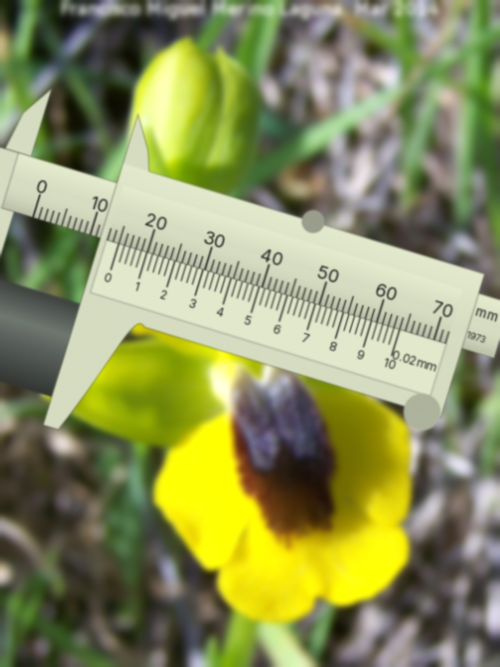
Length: 15.0 mm
